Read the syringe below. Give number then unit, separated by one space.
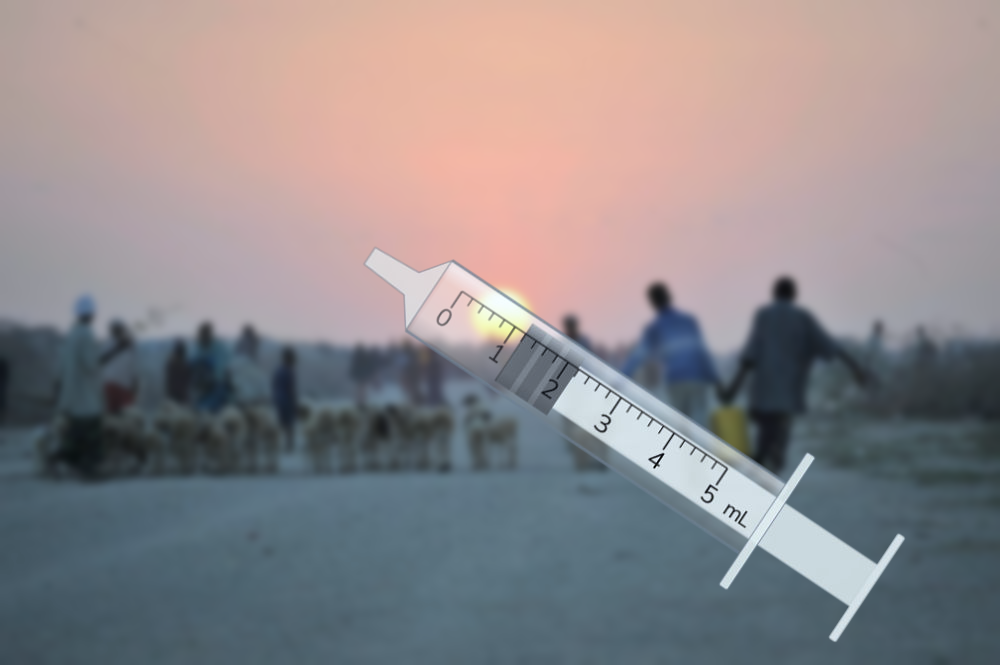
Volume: 1.2 mL
